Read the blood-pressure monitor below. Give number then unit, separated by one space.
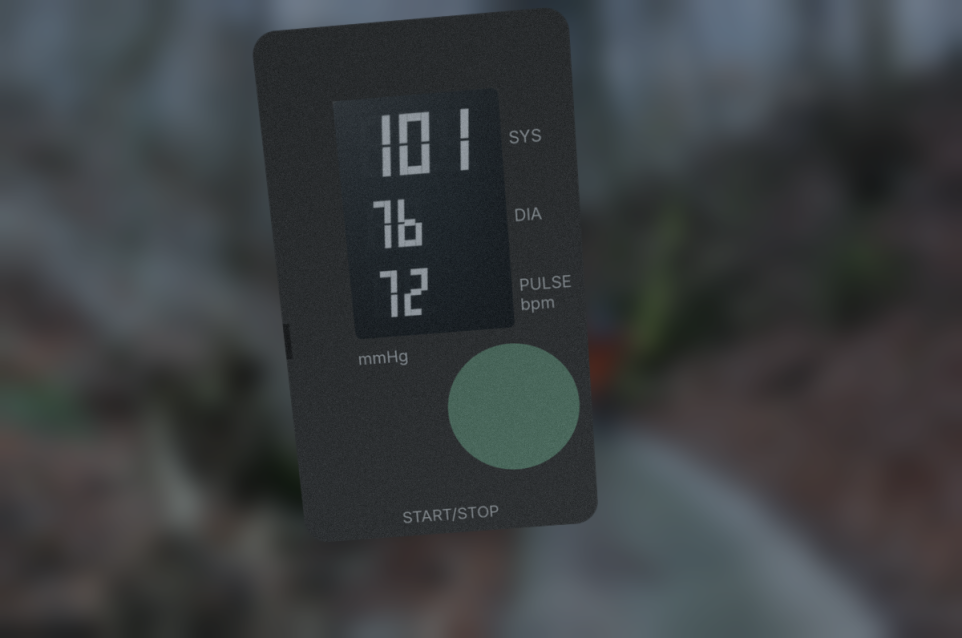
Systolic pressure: 101 mmHg
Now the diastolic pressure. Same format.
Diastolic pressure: 76 mmHg
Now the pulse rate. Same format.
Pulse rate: 72 bpm
